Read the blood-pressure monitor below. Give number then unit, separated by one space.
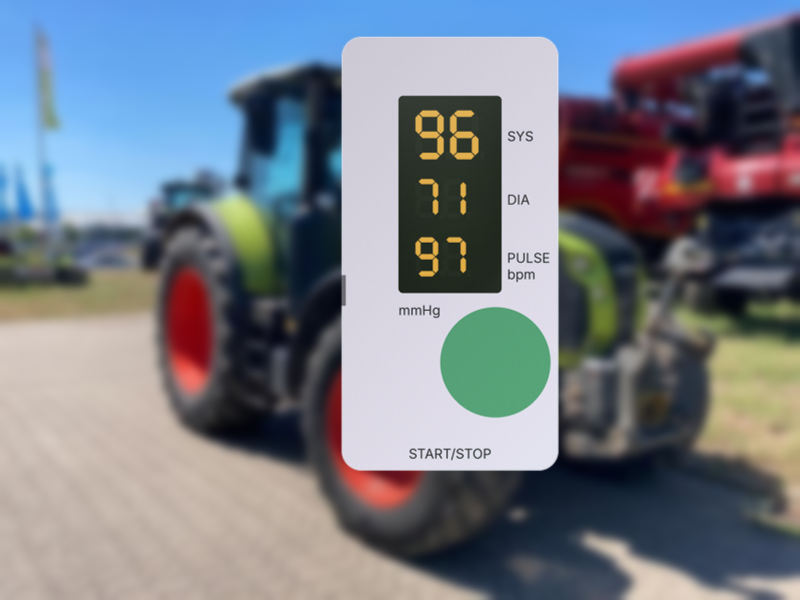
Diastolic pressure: 71 mmHg
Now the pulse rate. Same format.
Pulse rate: 97 bpm
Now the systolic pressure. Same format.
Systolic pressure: 96 mmHg
